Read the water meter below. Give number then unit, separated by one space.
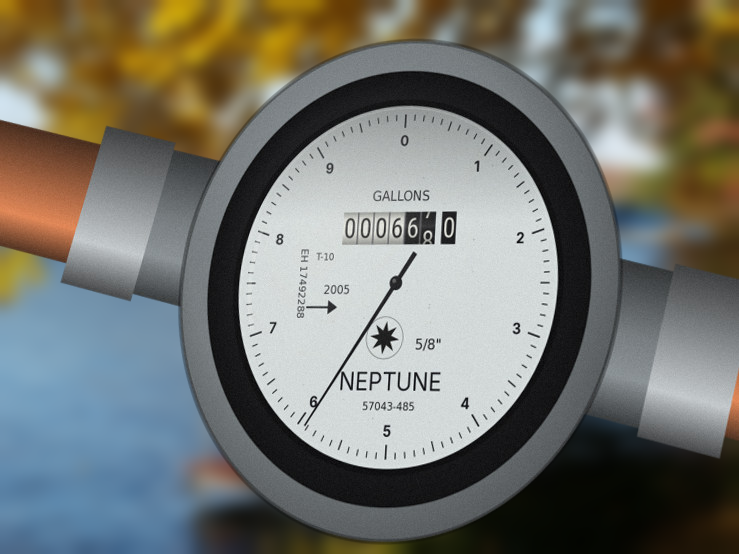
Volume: 6675.9 gal
